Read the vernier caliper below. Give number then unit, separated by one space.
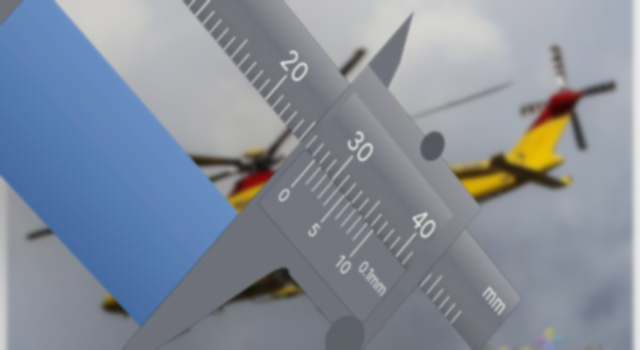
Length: 27.4 mm
